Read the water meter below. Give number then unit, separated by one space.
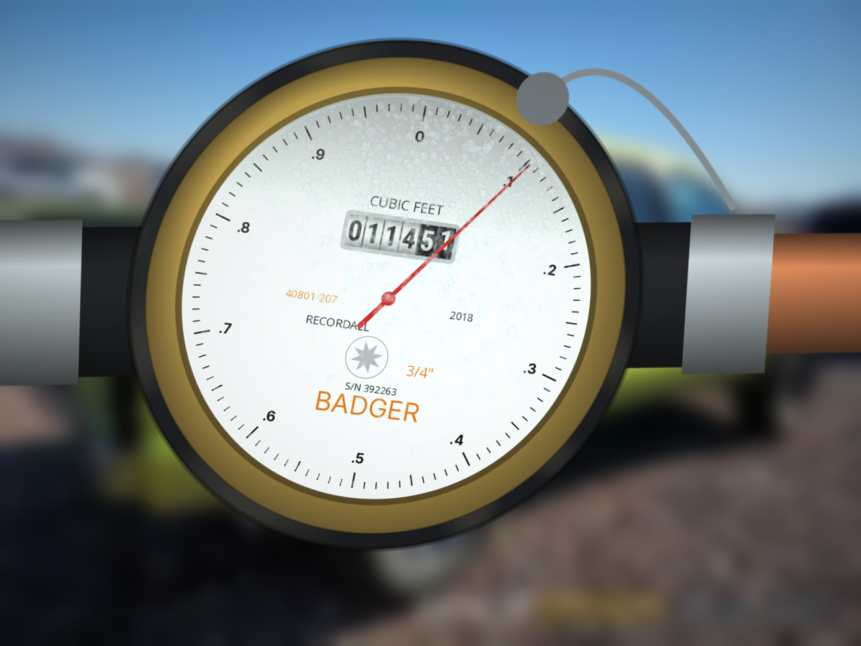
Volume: 11451.10 ft³
